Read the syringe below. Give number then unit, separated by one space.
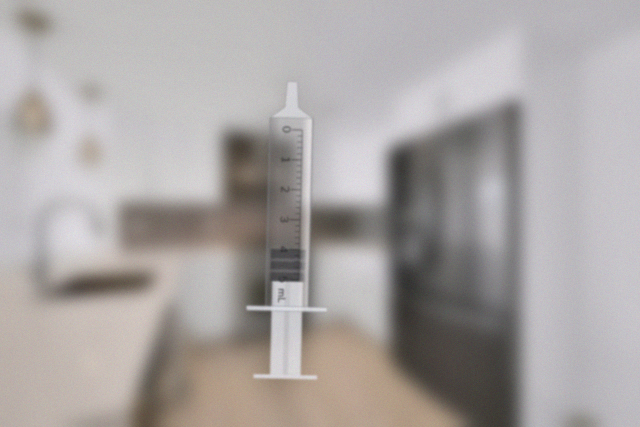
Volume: 4 mL
